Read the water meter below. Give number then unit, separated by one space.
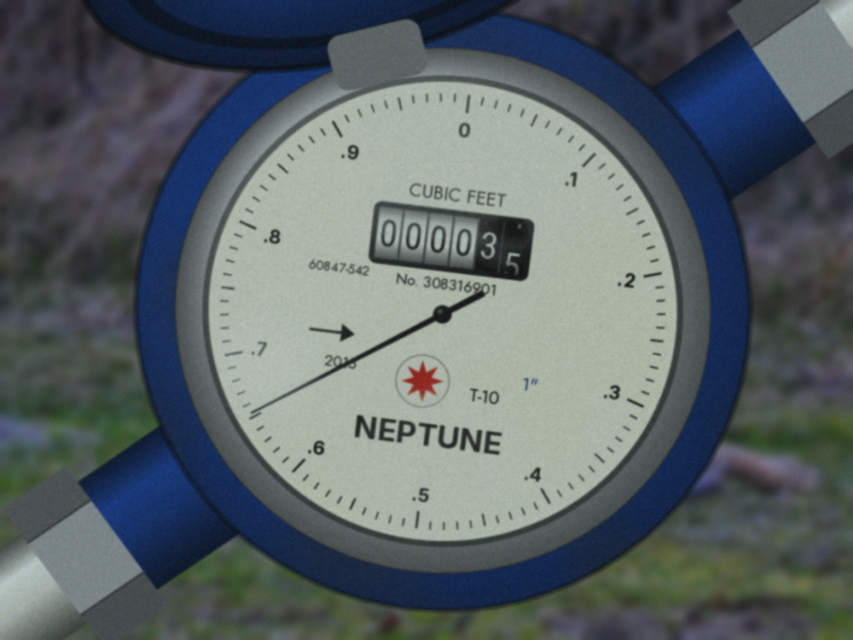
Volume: 34.65 ft³
